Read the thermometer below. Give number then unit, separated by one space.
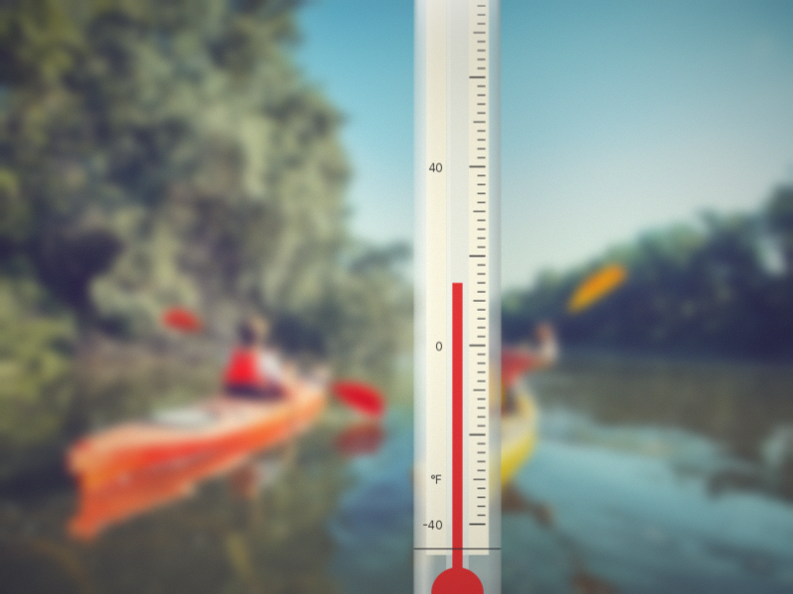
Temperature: 14 °F
